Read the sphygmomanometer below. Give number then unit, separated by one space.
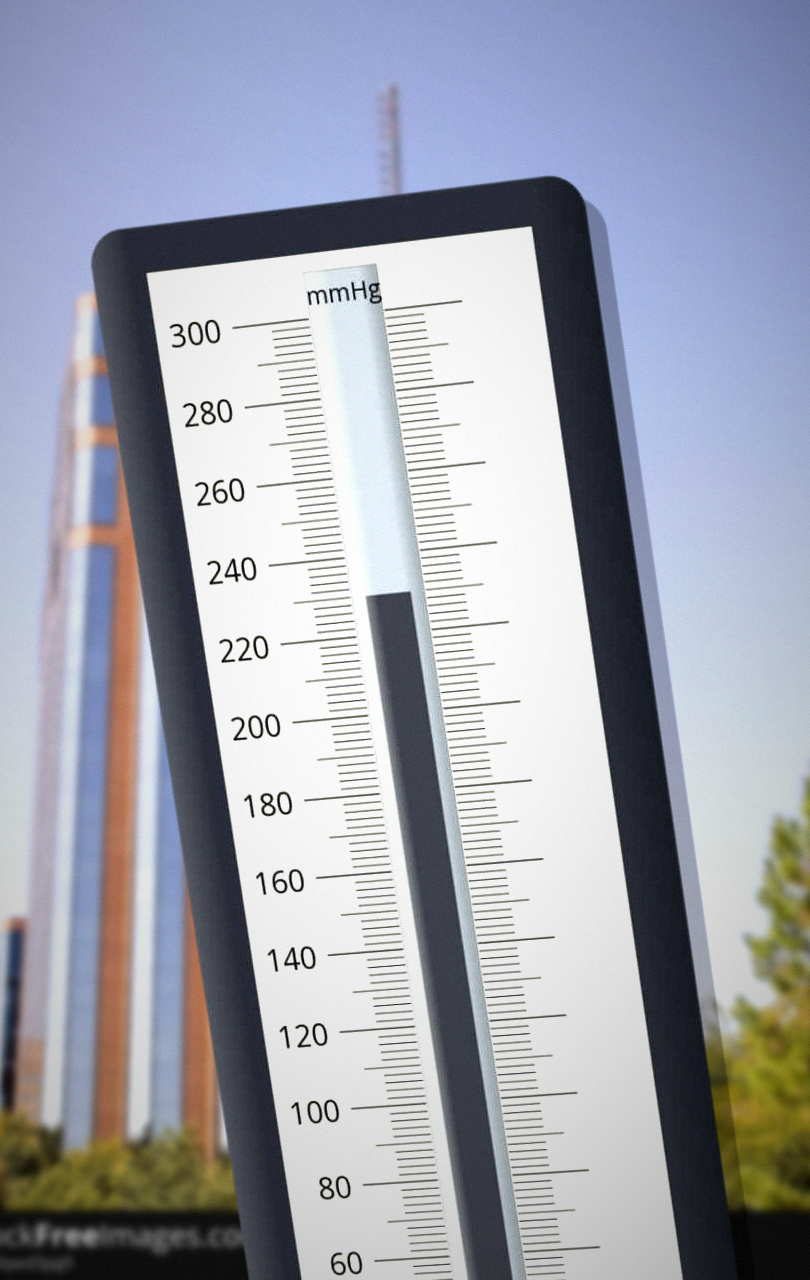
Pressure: 230 mmHg
